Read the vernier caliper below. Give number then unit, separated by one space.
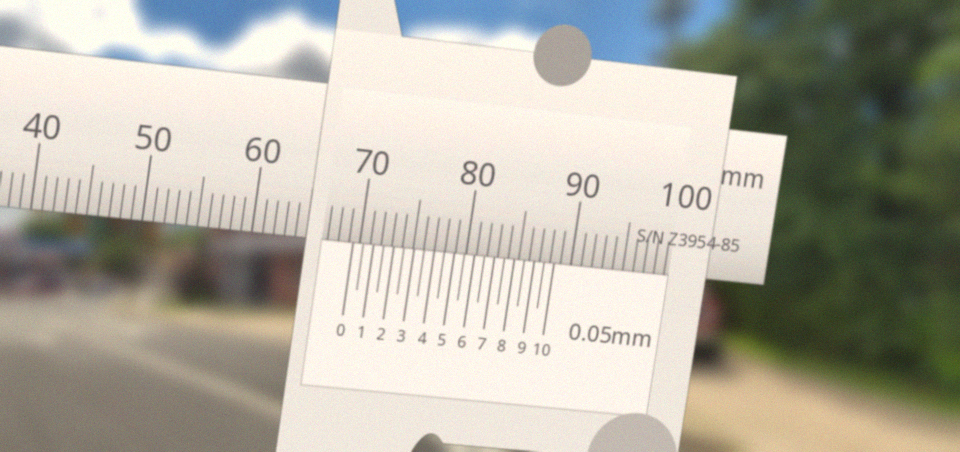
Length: 69.4 mm
